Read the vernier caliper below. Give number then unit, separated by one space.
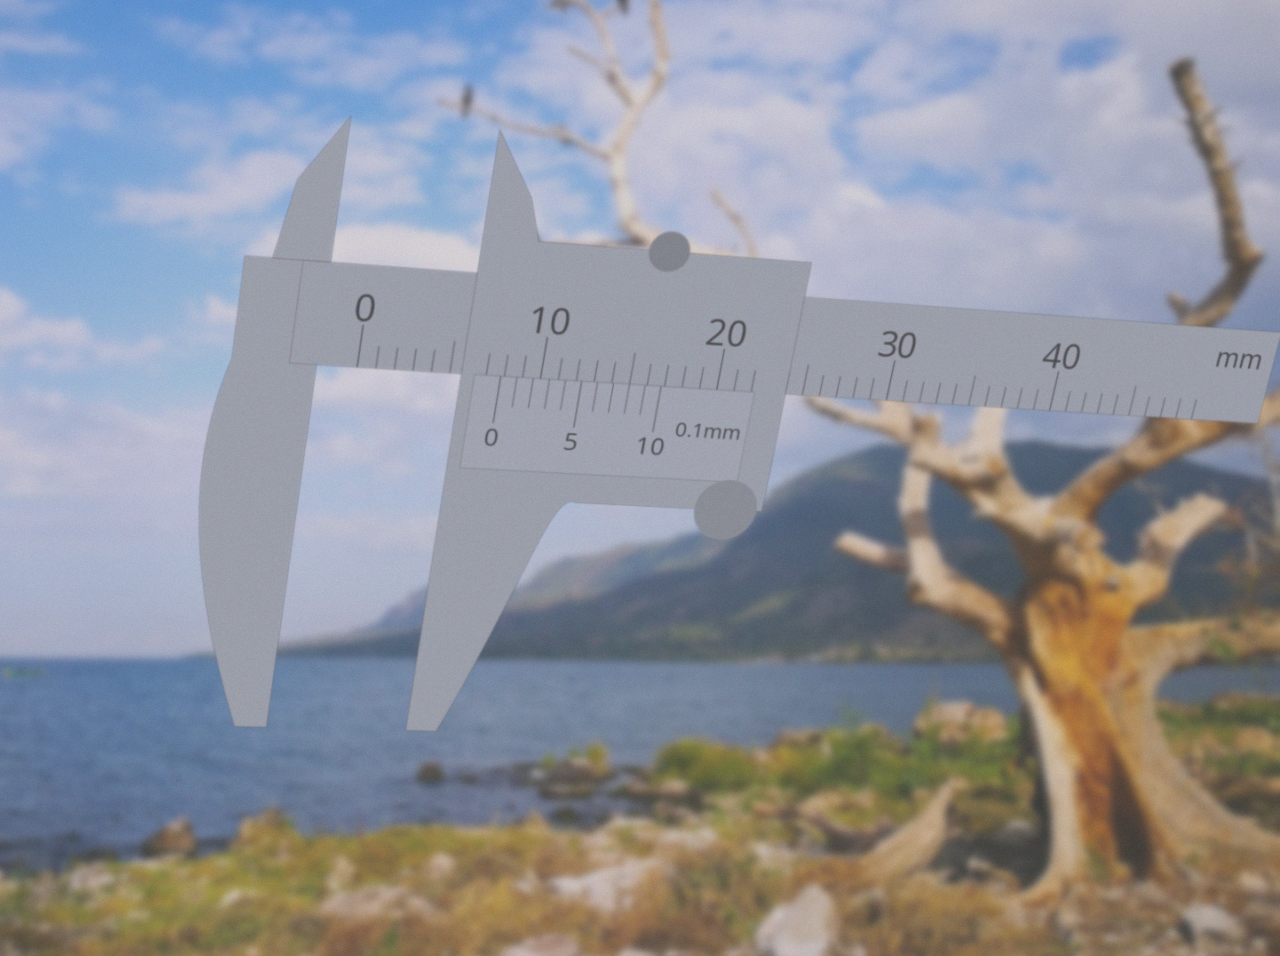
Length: 7.8 mm
